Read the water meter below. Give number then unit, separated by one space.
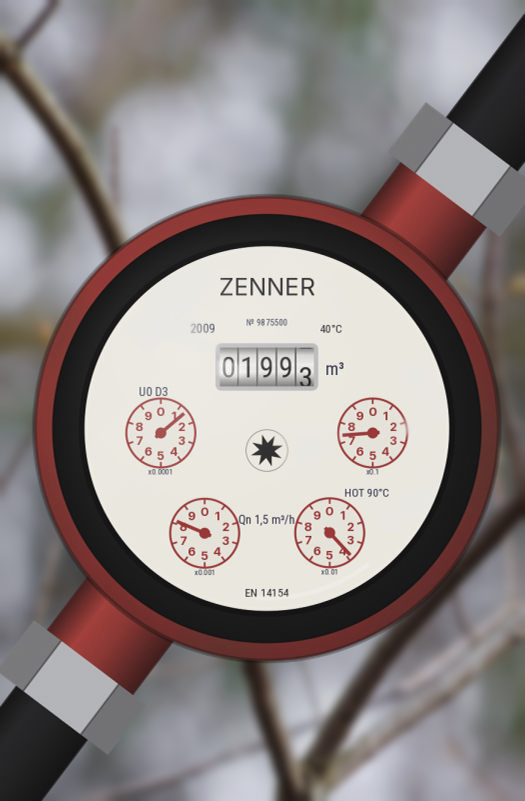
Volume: 1992.7381 m³
